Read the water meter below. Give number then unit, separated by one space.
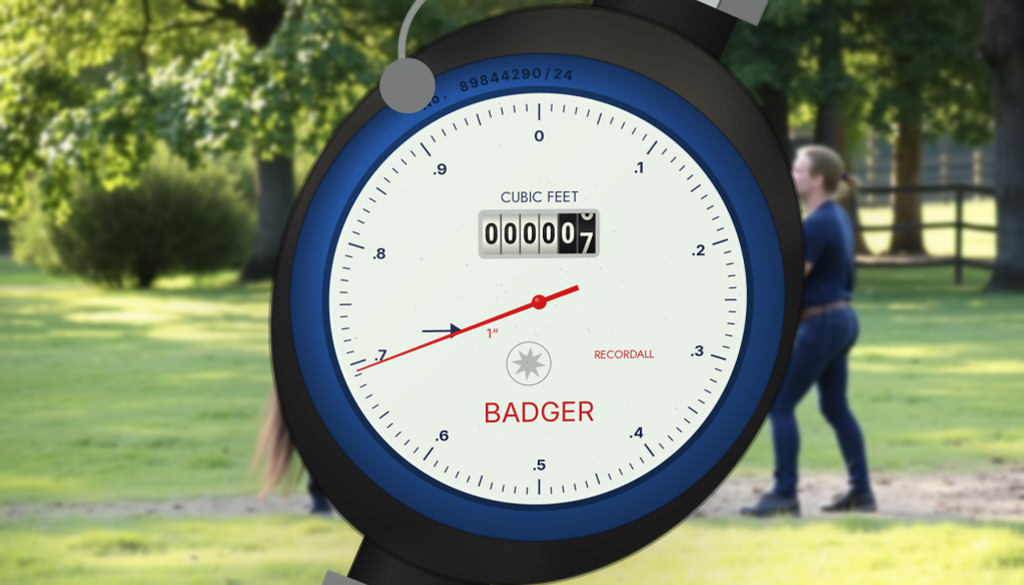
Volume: 6.69 ft³
